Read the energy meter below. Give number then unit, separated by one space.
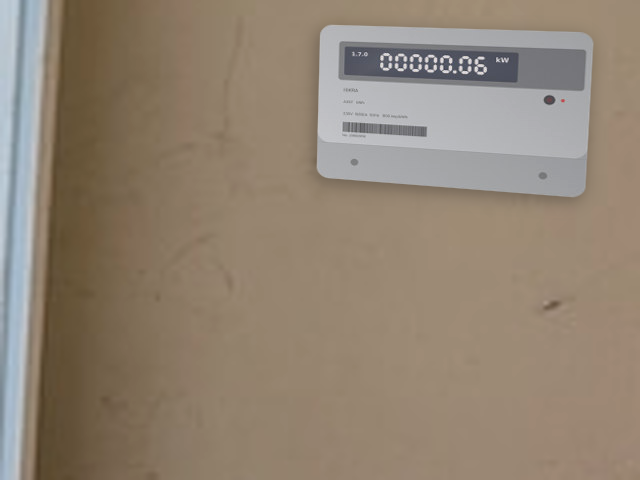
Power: 0.06 kW
